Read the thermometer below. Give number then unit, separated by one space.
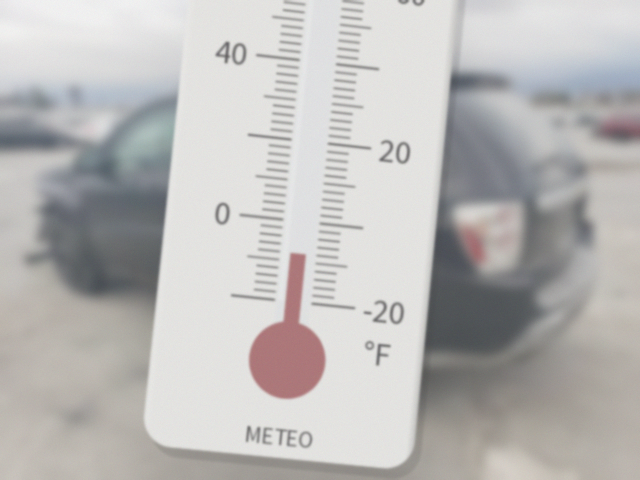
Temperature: -8 °F
